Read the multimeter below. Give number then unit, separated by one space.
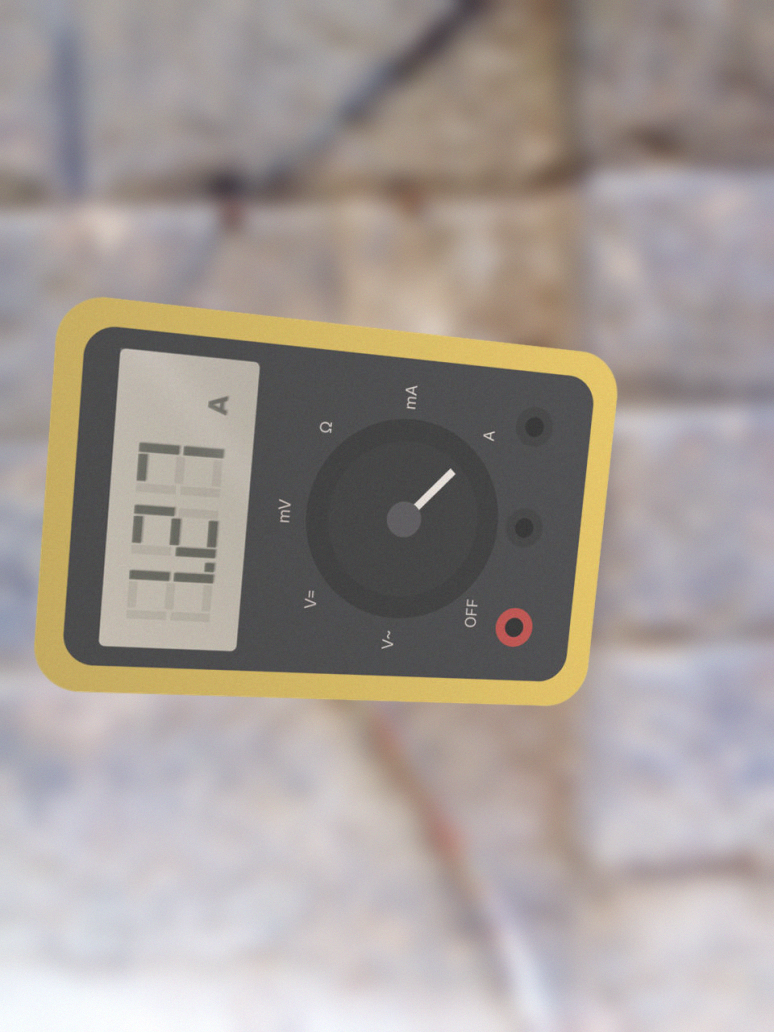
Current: 1.27 A
